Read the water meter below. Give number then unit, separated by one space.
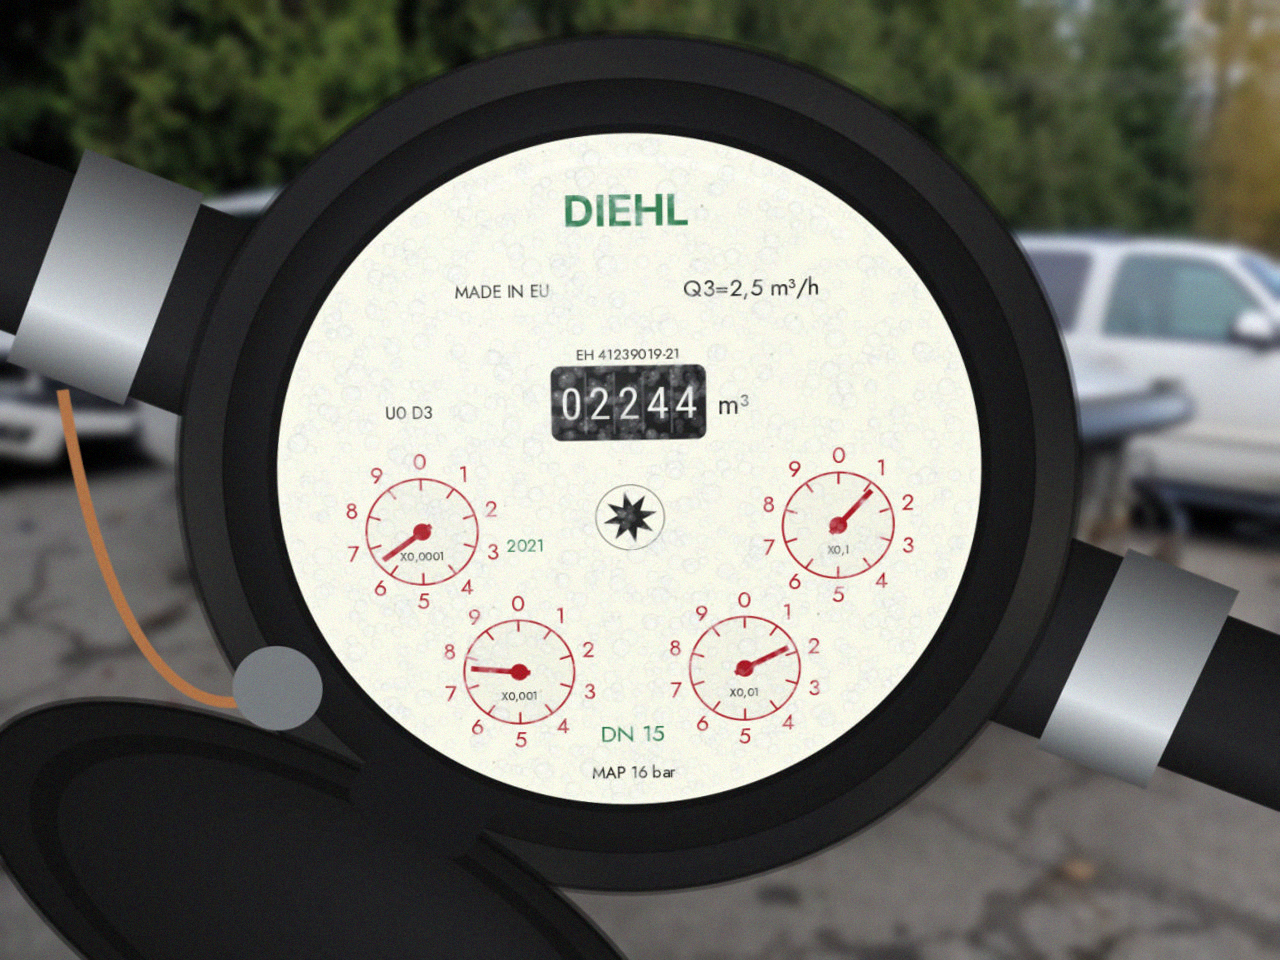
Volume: 2244.1176 m³
